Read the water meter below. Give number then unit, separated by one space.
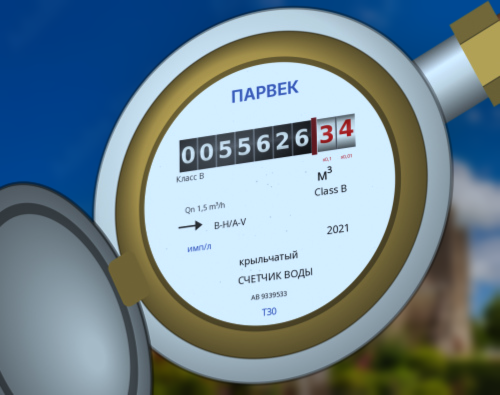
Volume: 55626.34 m³
